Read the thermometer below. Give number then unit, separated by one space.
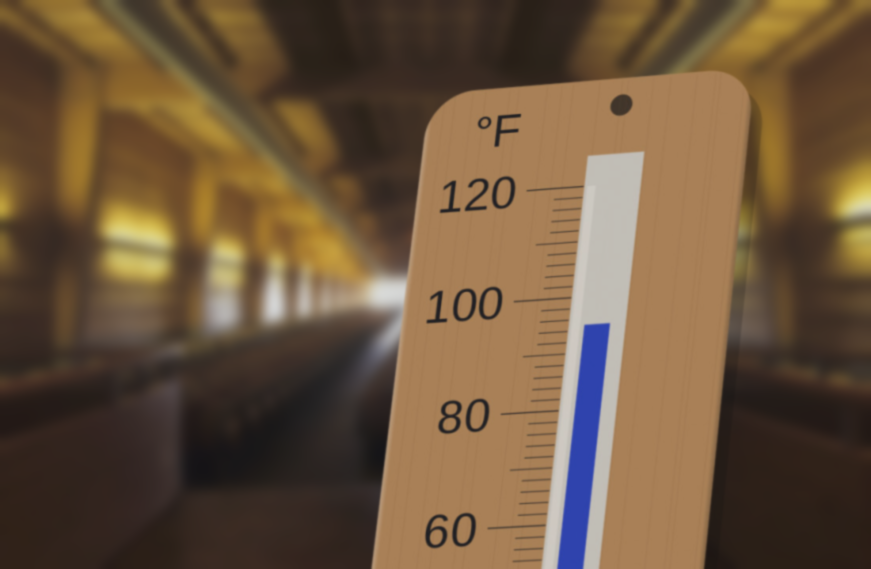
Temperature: 95 °F
